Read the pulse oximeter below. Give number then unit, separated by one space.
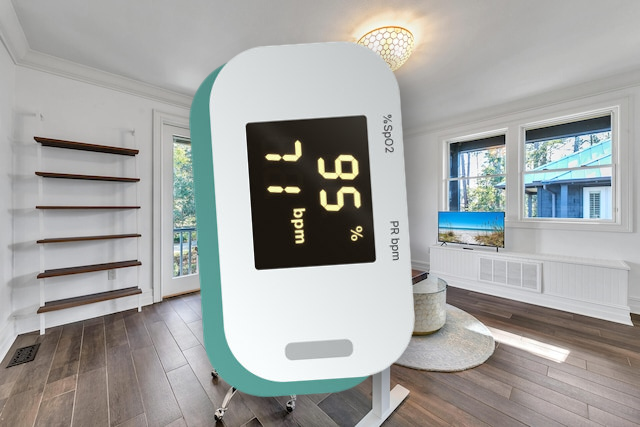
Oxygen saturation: 95 %
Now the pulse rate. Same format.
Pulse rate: 71 bpm
